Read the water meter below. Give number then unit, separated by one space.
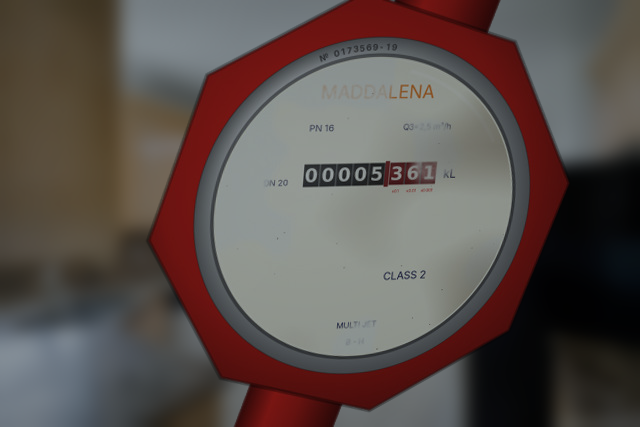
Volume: 5.361 kL
